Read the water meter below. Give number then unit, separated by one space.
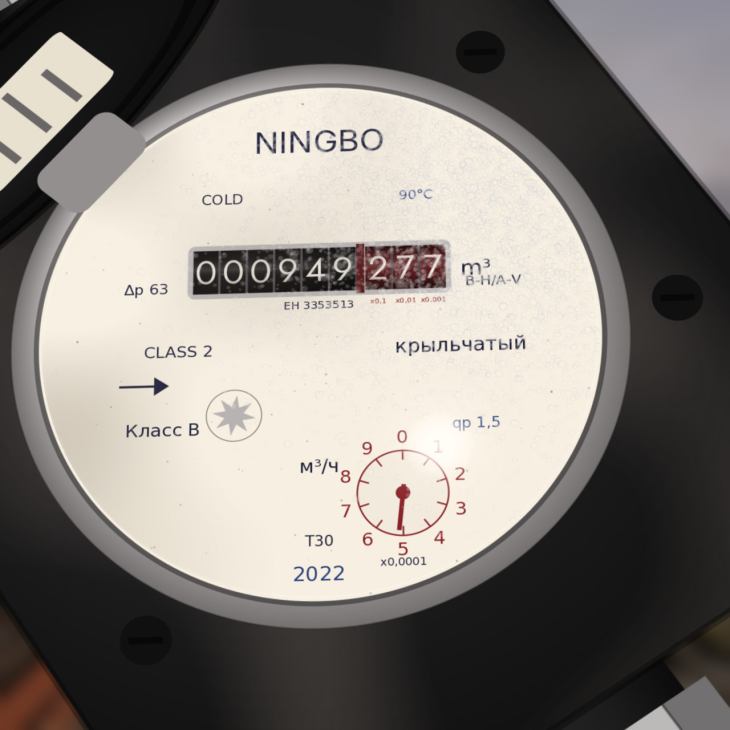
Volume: 949.2775 m³
